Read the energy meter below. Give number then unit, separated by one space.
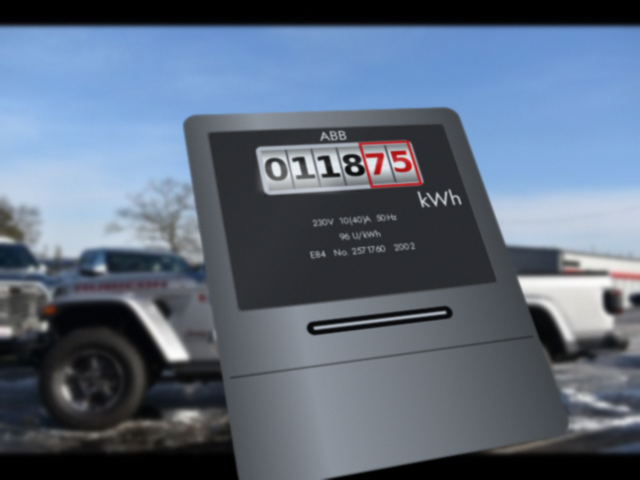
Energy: 118.75 kWh
